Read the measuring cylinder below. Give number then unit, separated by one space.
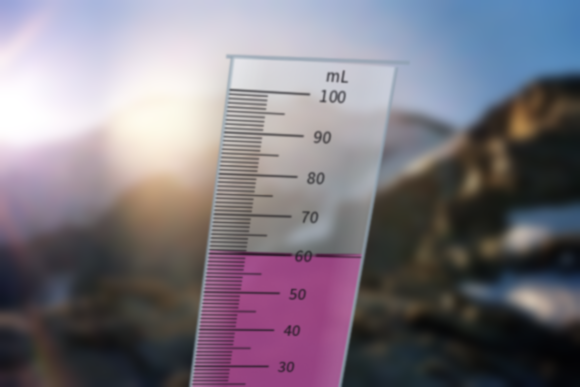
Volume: 60 mL
